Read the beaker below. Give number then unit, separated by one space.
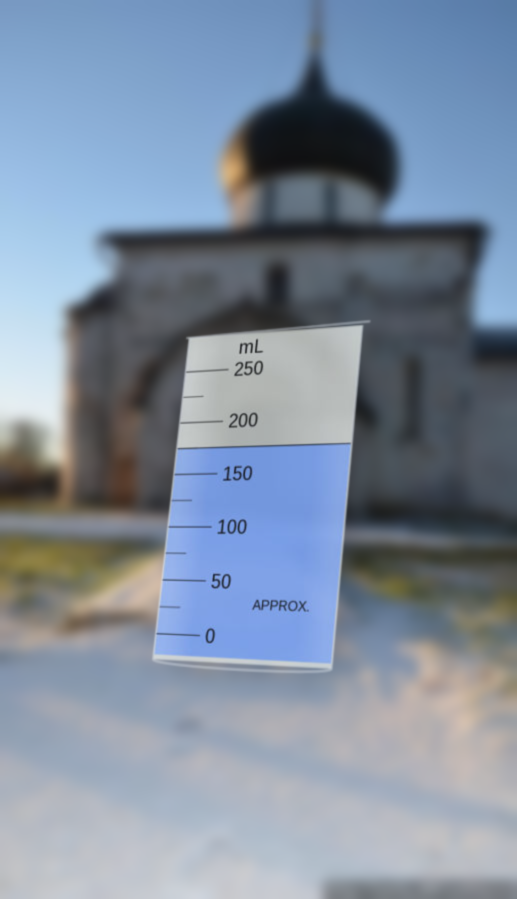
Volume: 175 mL
